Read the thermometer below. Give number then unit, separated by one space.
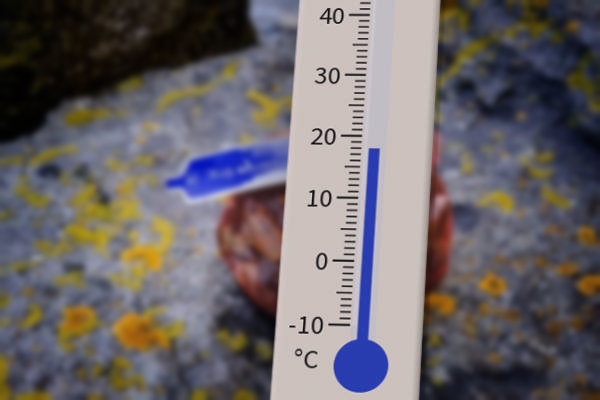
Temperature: 18 °C
